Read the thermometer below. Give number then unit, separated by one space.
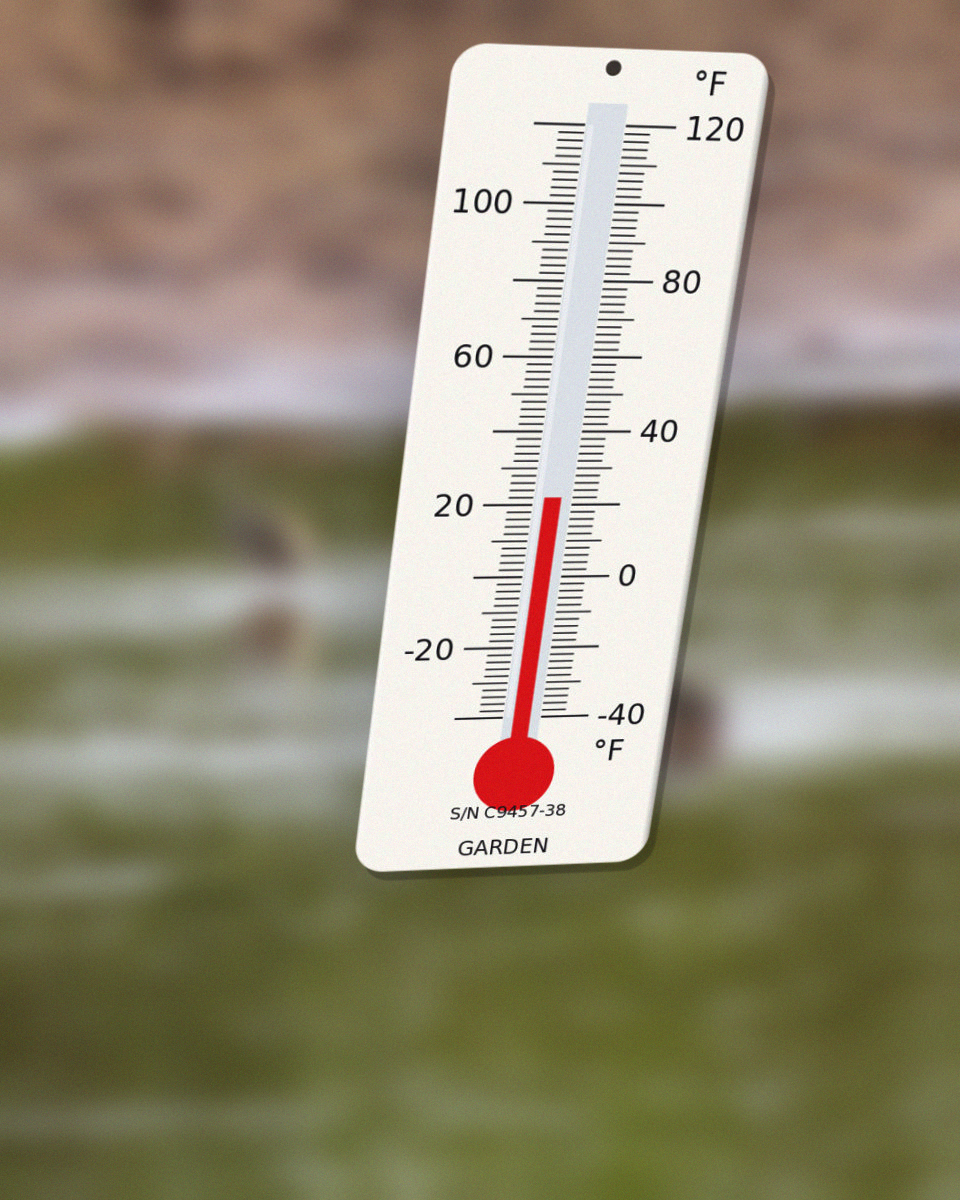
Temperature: 22 °F
